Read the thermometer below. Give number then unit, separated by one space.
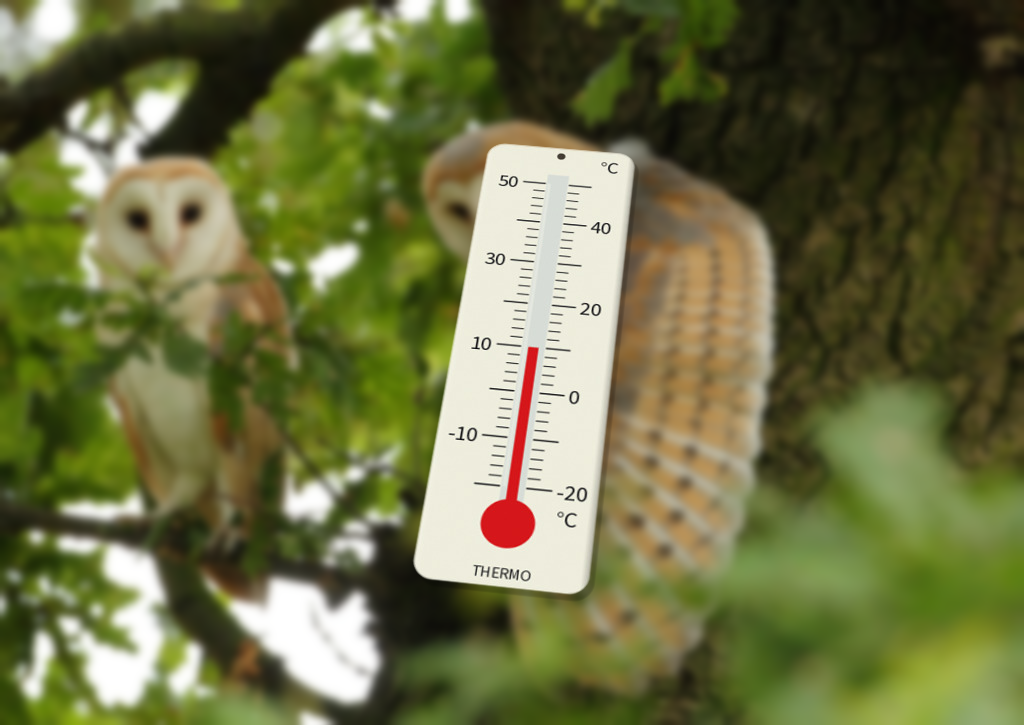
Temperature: 10 °C
